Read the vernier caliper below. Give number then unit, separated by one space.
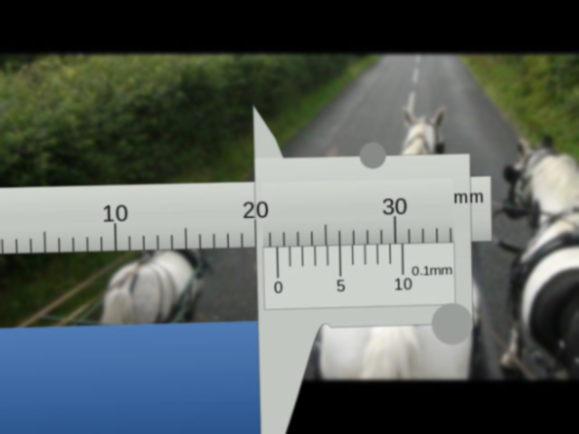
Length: 21.5 mm
